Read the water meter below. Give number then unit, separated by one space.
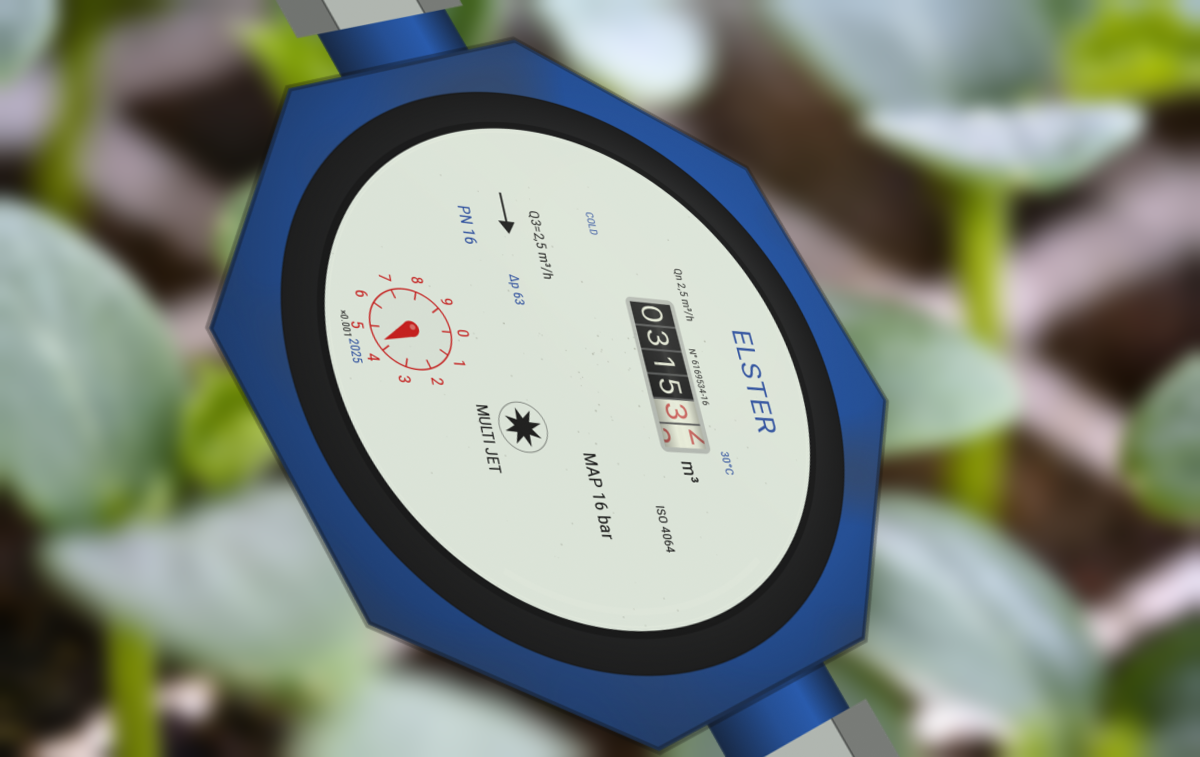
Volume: 315.324 m³
